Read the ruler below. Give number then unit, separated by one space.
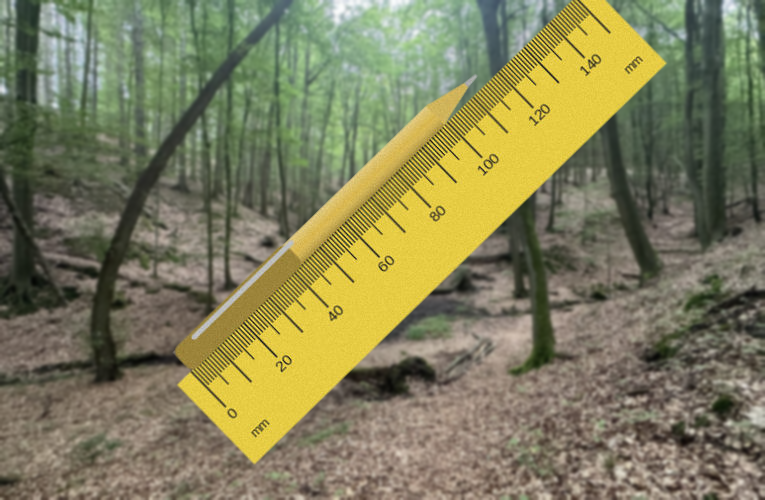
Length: 115 mm
